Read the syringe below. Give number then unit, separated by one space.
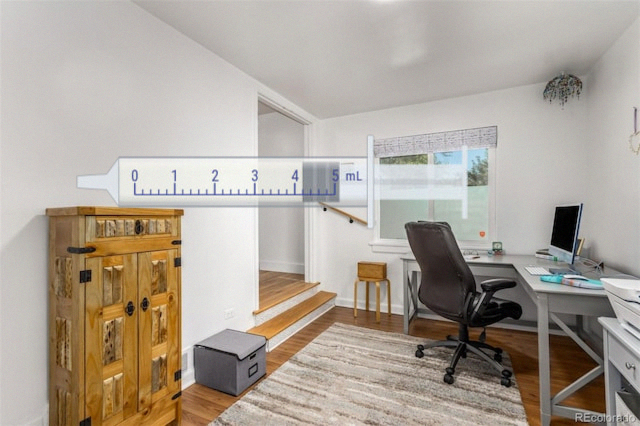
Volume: 4.2 mL
